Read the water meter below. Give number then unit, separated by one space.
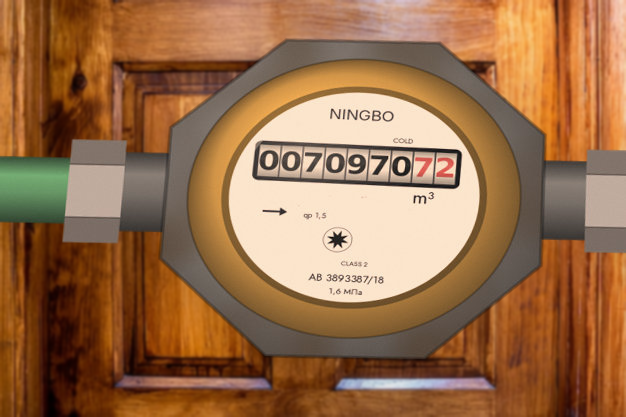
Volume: 70970.72 m³
